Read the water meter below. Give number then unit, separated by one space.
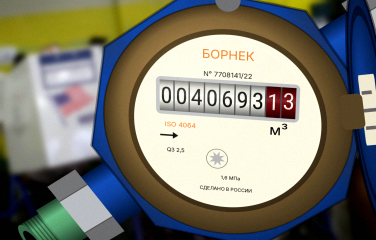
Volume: 40693.13 m³
